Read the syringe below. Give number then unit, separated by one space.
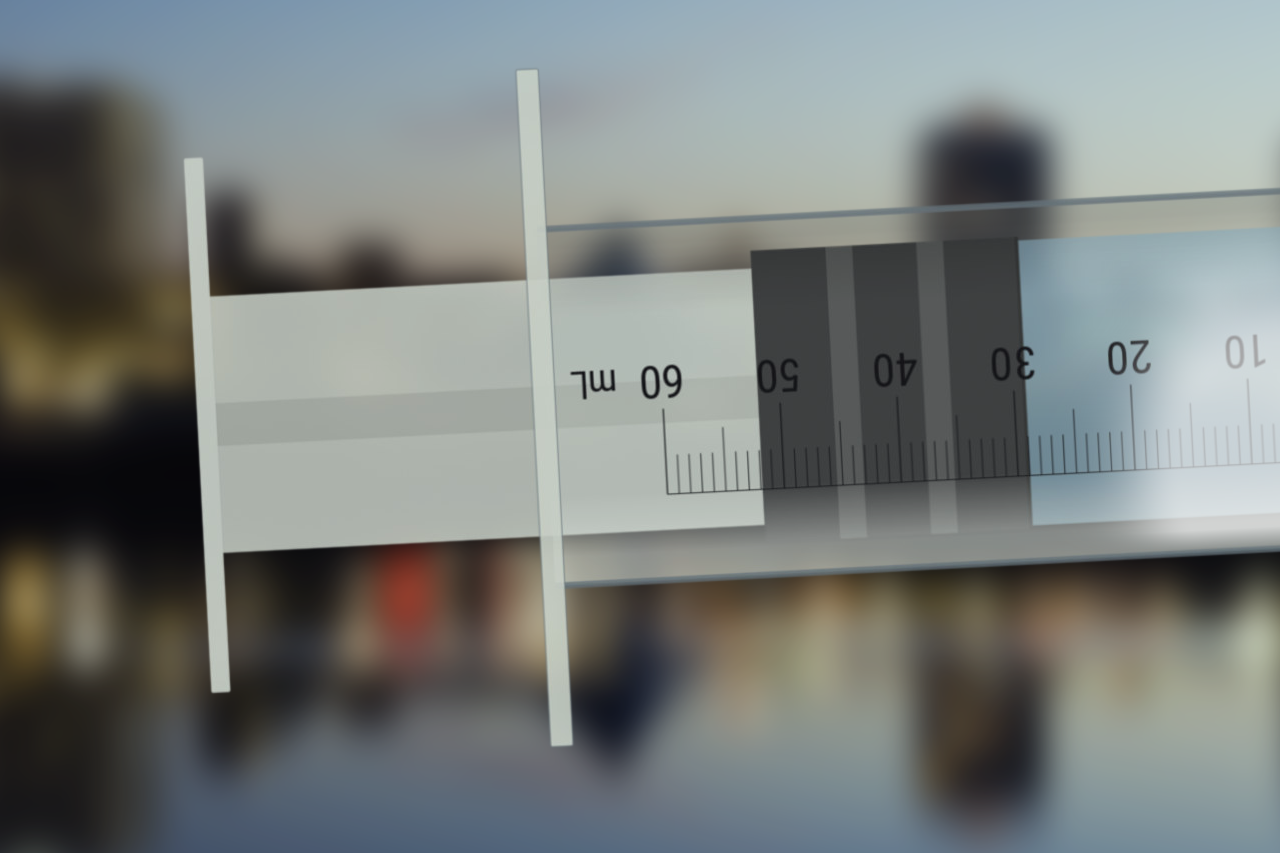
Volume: 29 mL
